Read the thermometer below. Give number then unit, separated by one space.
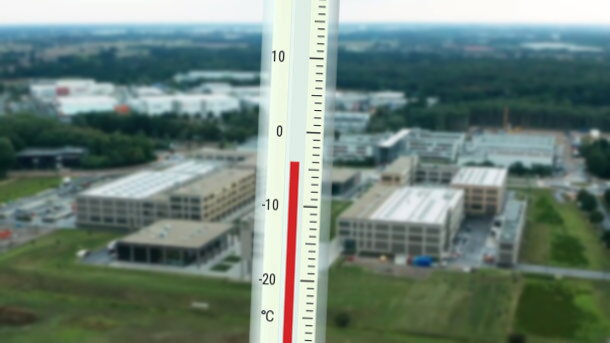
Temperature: -4 °C
